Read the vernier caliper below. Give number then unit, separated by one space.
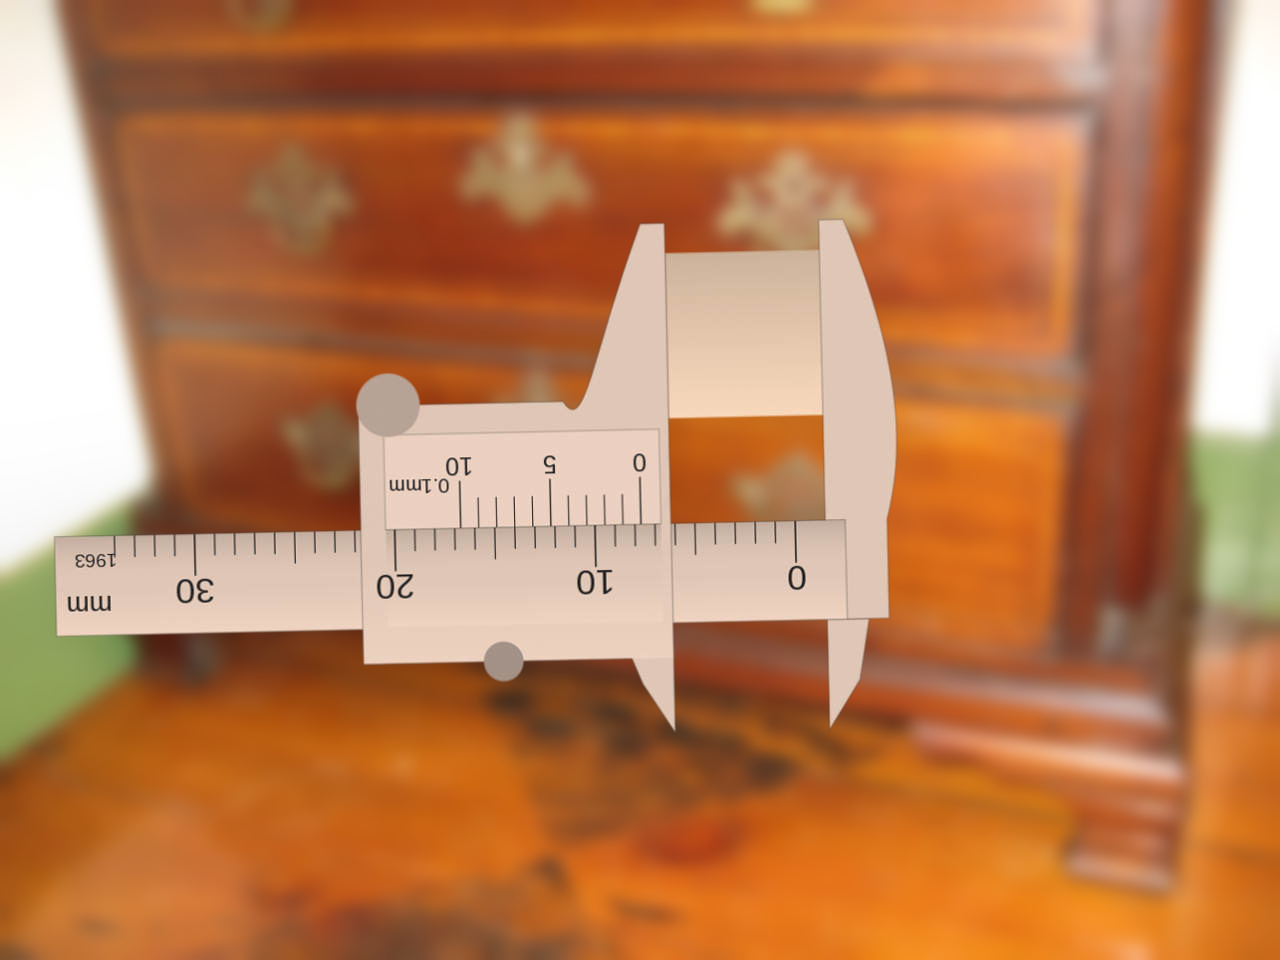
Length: 7.7 mm
